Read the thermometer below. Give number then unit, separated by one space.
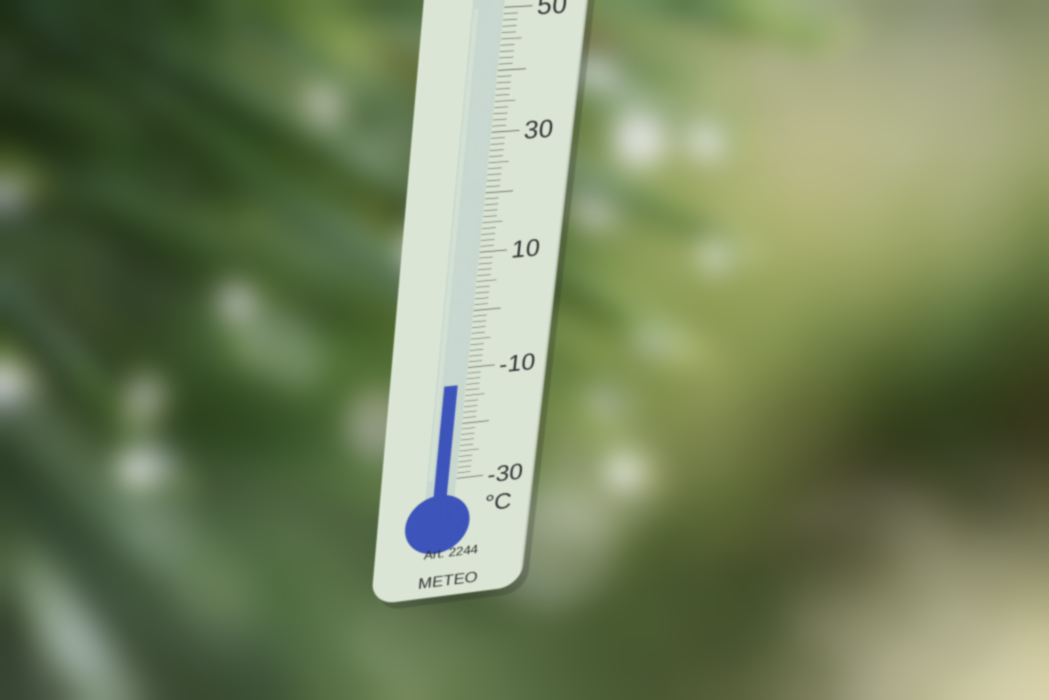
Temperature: -13 °C
